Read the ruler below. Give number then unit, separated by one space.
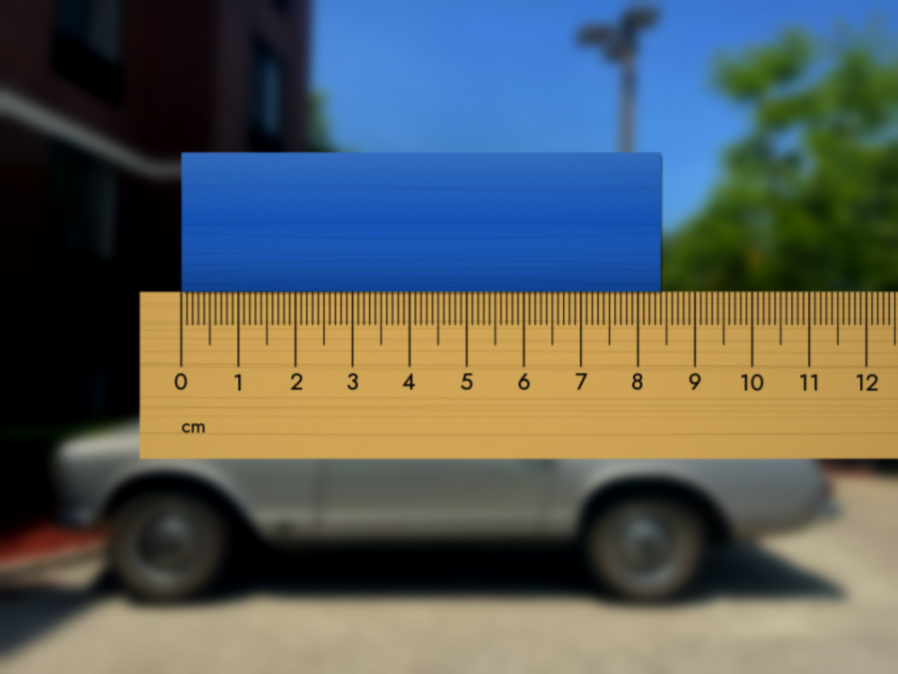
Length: 8.4 cm
